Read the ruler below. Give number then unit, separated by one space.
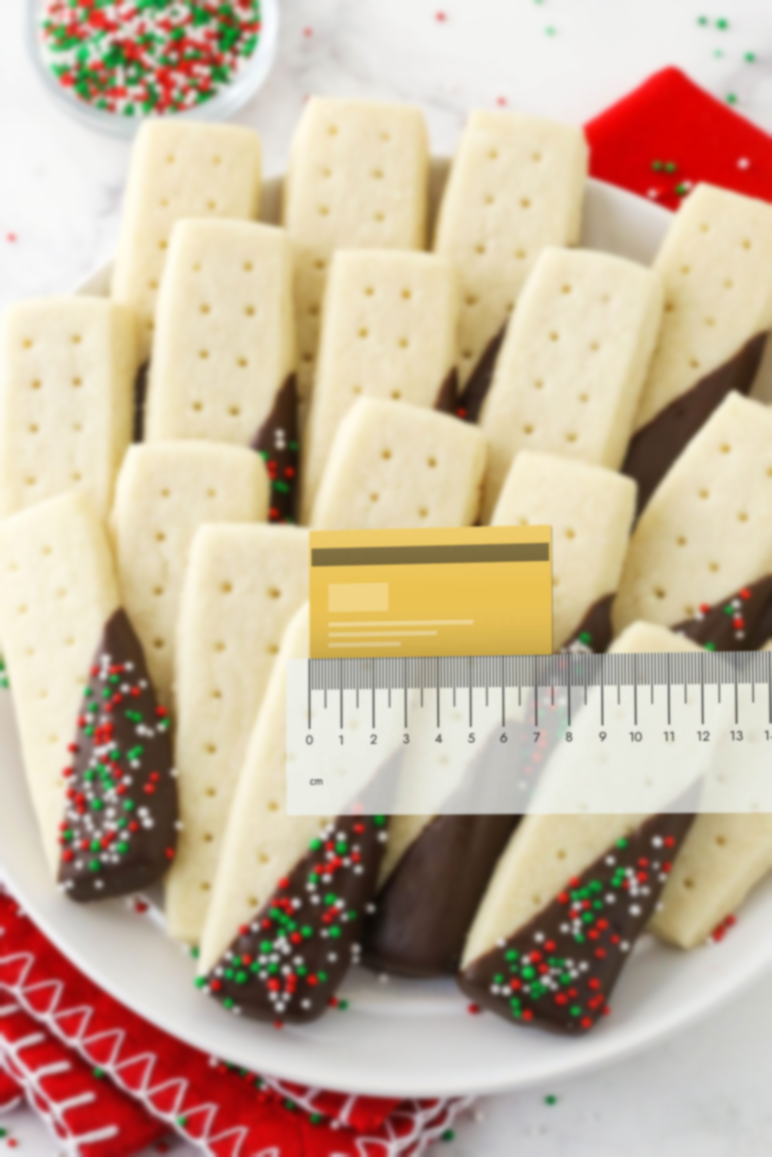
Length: 7.5 cm
